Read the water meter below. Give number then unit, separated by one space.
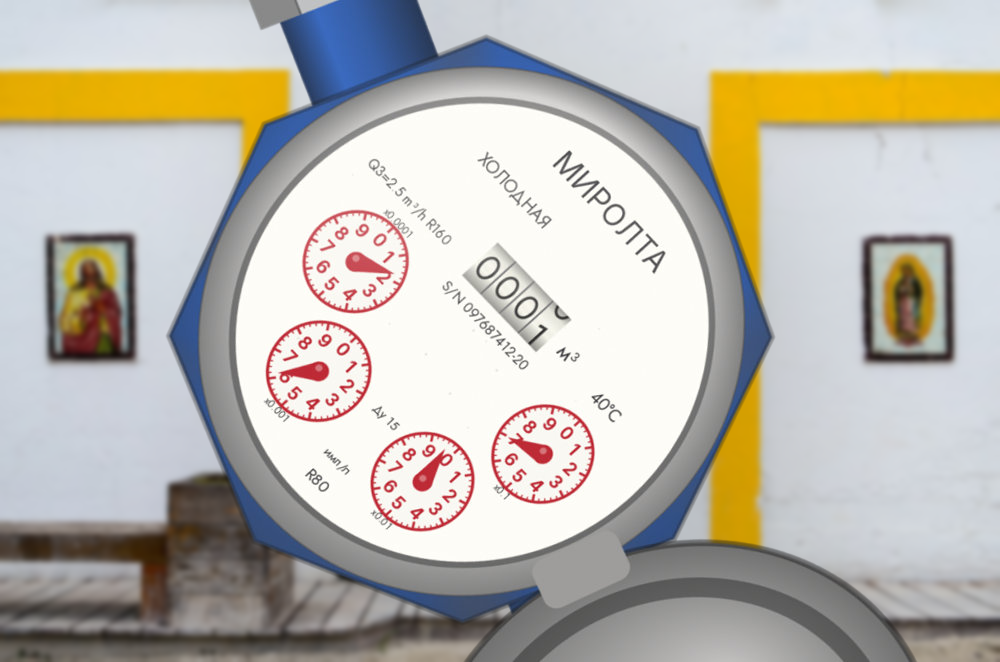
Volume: 0.6961 m³
